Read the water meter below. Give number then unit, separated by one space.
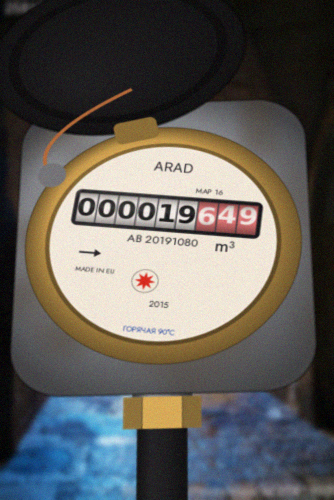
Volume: 19.649 m³
